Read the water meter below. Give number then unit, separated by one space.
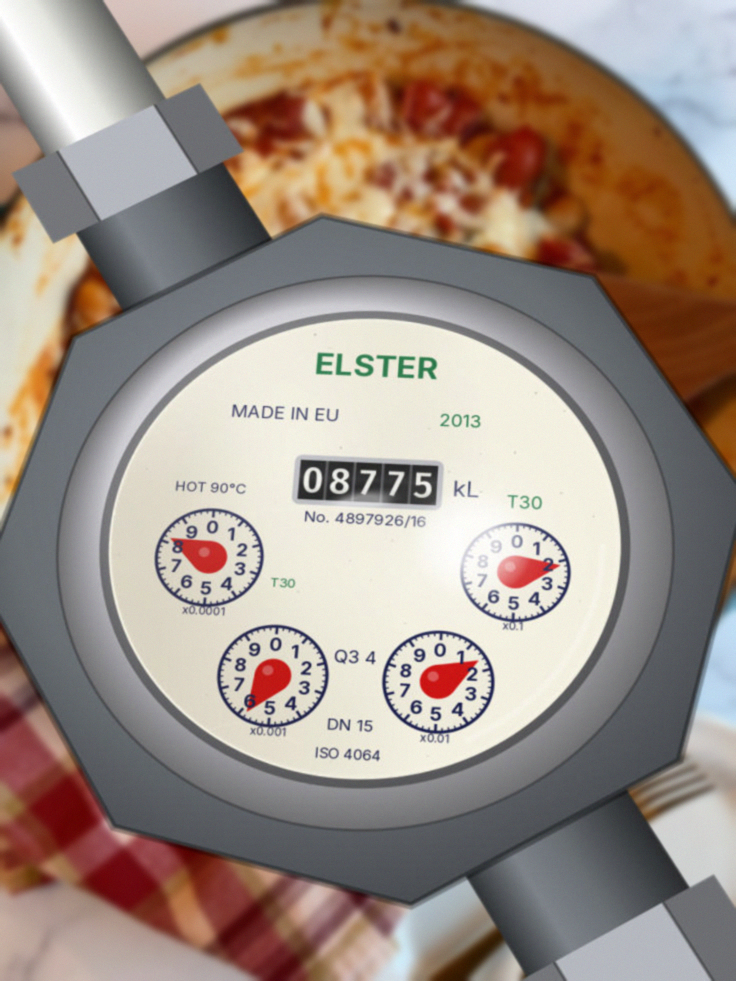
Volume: 8775.2158 kL
